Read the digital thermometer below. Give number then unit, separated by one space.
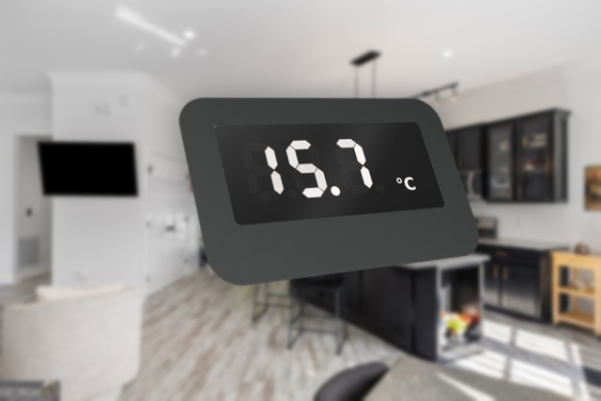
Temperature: 15.7 °C
